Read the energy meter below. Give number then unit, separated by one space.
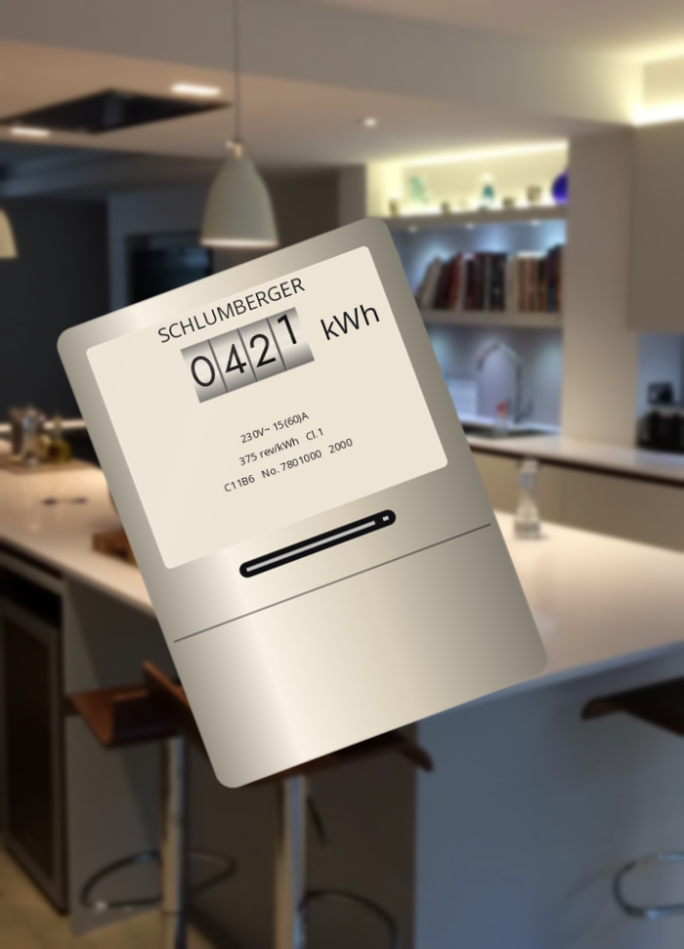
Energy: 421 kWh
